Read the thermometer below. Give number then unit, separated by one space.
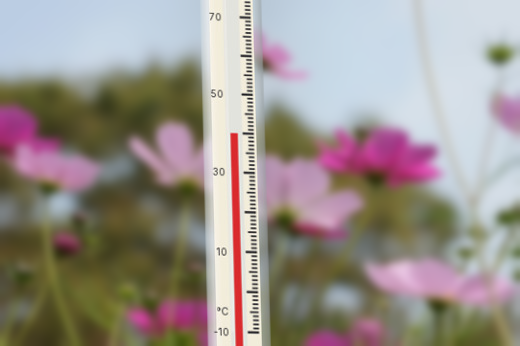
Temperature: 40 °C
